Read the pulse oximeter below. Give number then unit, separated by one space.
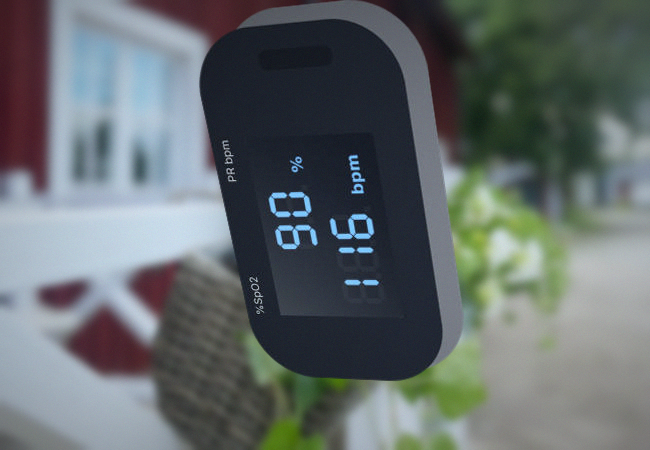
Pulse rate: 116 bpm
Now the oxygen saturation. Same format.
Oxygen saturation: 90 %
